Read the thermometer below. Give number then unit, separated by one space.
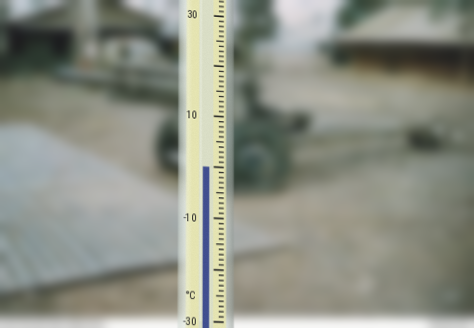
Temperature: 0 °C
